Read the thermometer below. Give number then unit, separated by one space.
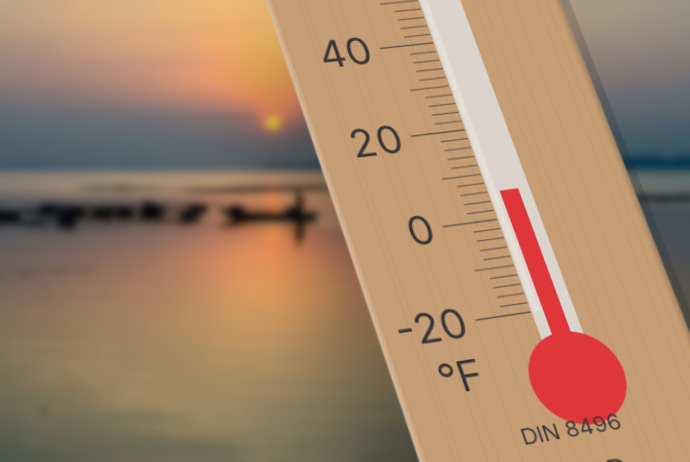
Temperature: 6 °F
